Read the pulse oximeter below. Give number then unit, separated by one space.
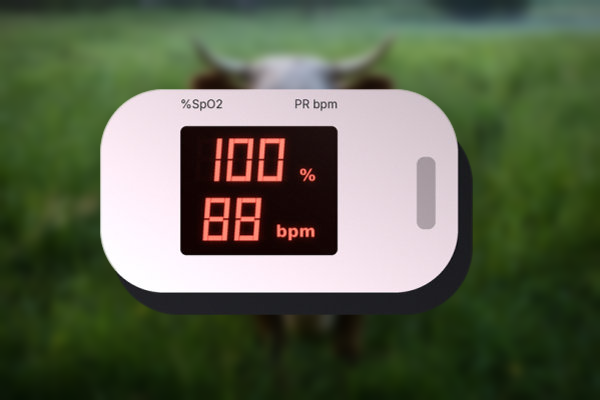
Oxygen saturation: 100 %
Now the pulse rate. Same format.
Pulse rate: 88 bpm
